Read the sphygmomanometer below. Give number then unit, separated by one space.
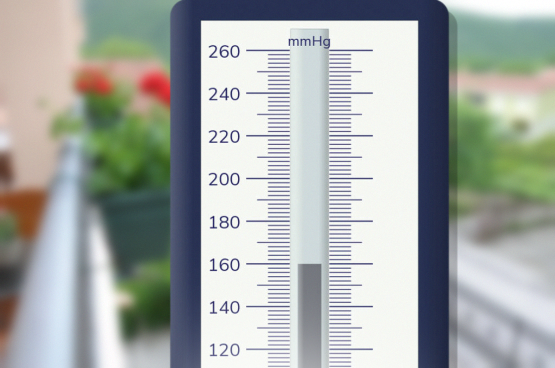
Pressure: 160 mmHg
